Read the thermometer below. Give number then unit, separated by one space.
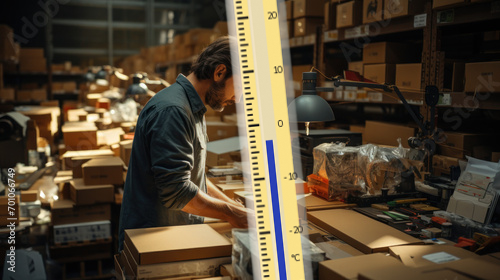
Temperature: -3 °C
